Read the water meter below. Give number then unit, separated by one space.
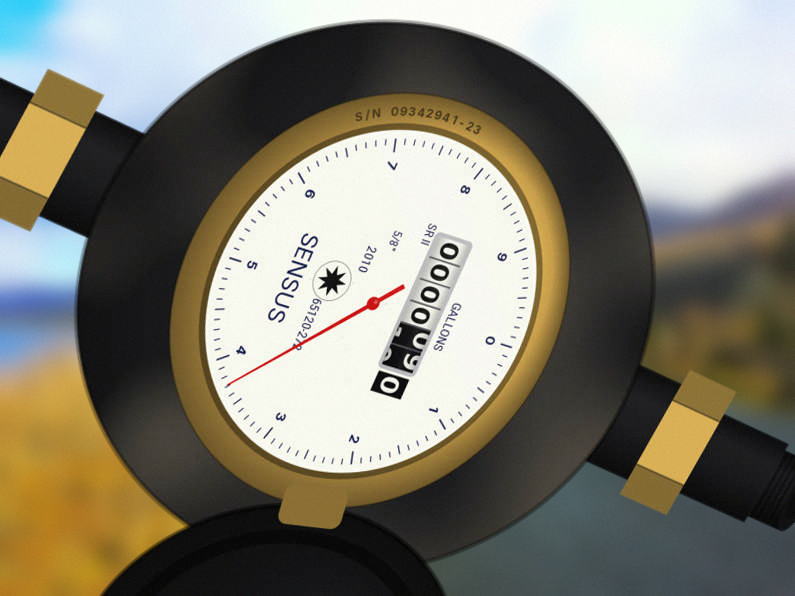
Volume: 93.7 gal
